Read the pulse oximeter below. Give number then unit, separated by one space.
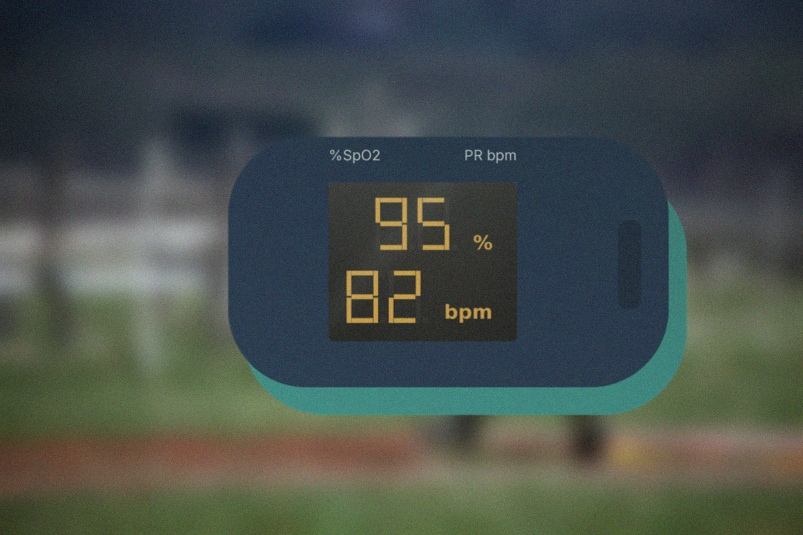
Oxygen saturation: 95 %
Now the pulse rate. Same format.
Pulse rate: 82 bpm
